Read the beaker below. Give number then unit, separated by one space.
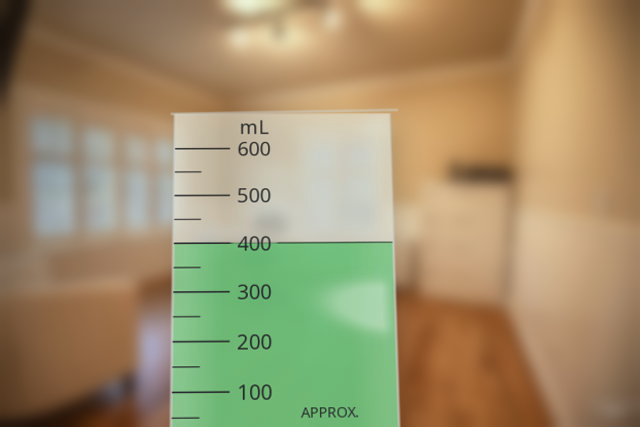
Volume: 400 mL
